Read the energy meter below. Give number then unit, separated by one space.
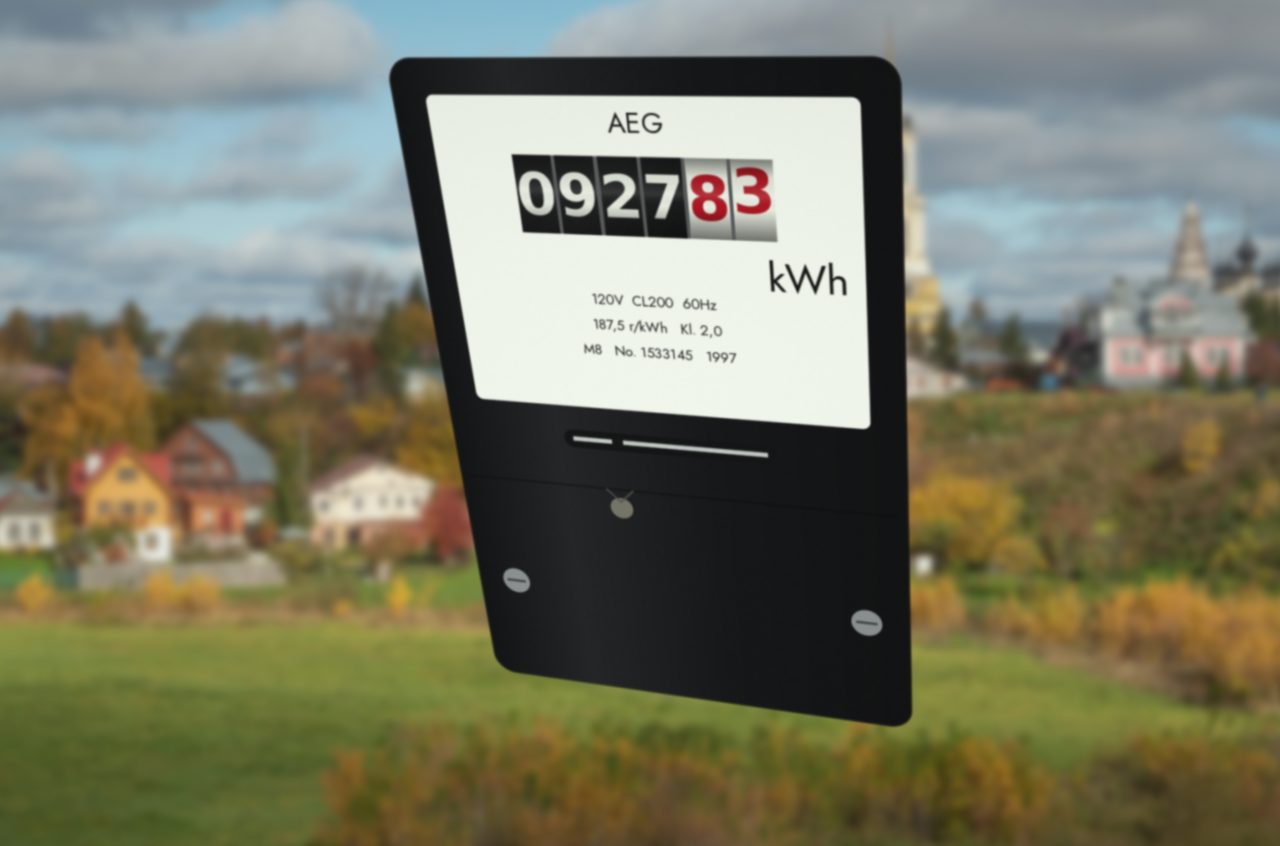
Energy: 927.83 kWh
